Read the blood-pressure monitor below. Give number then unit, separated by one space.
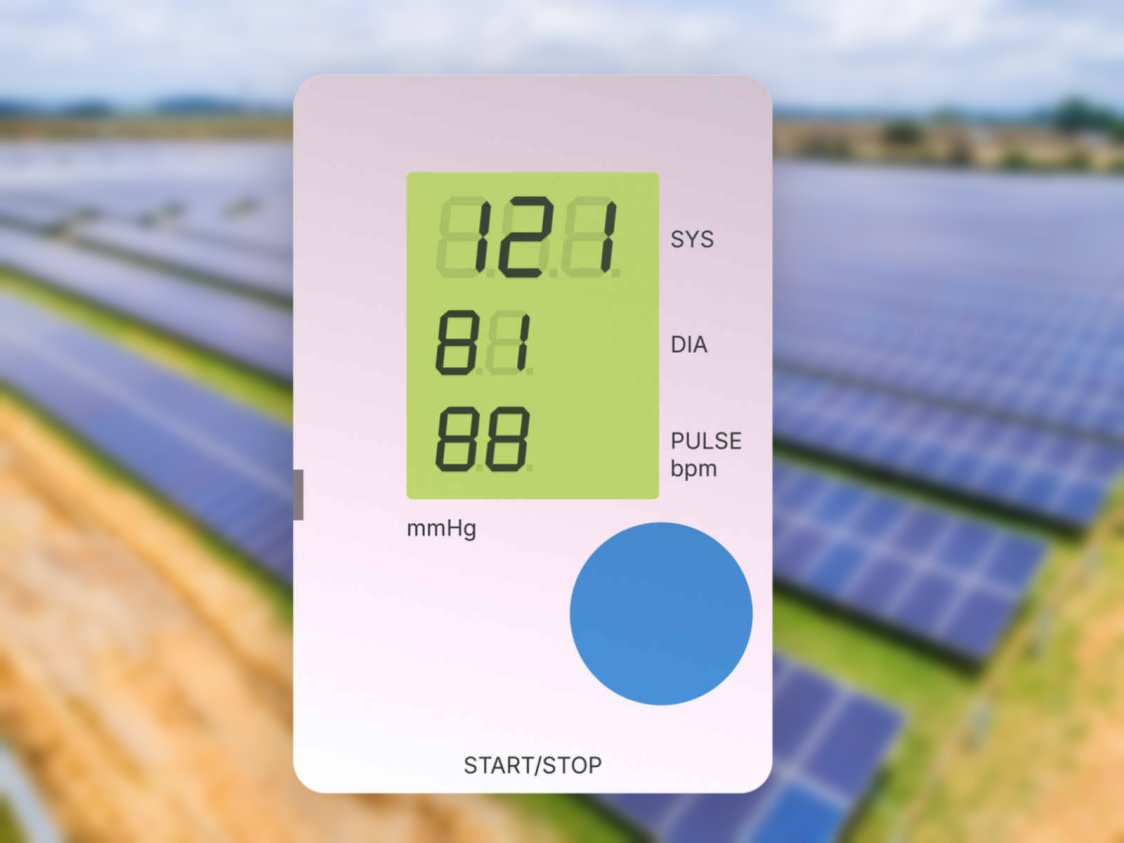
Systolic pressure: 121 mmHg
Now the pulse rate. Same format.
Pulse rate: 88 bpm
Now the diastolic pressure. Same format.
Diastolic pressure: 81 mmHg
